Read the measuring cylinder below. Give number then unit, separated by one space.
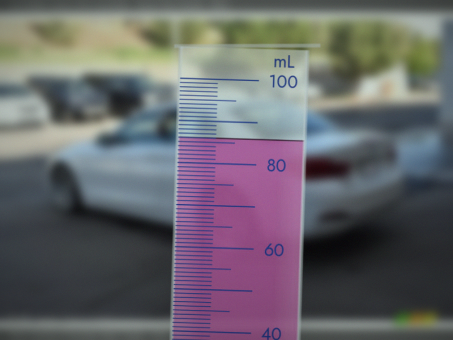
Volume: 86 mL
